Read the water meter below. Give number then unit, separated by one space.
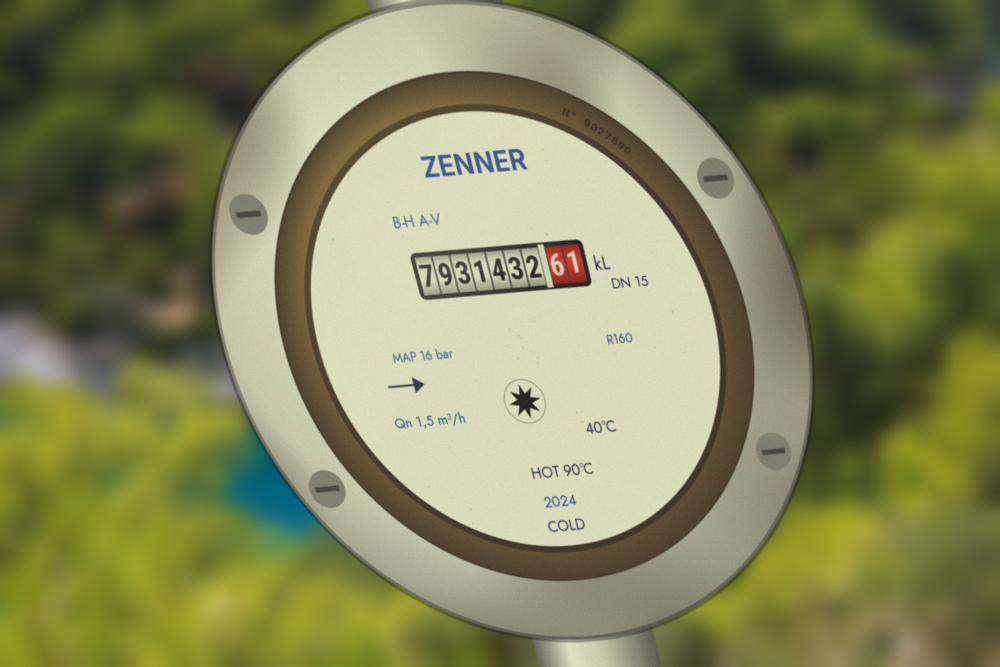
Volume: 7931432.61 kL
